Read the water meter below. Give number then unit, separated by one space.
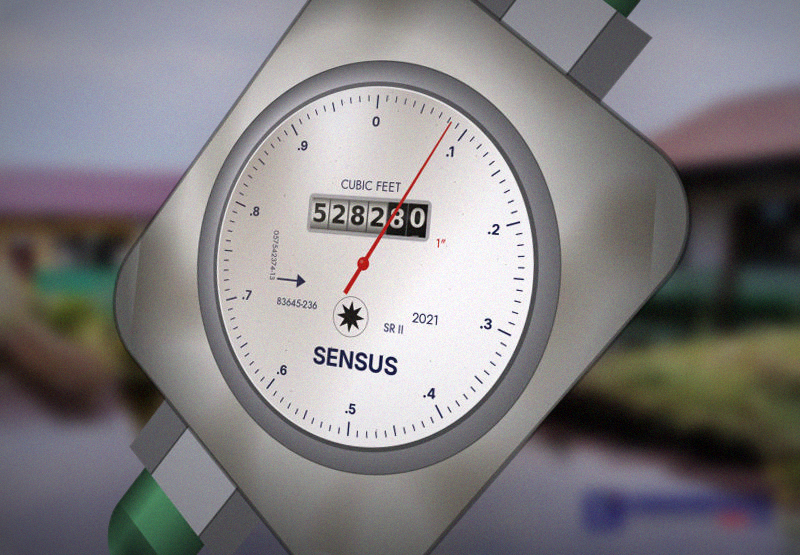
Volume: 528280.08 ft³
